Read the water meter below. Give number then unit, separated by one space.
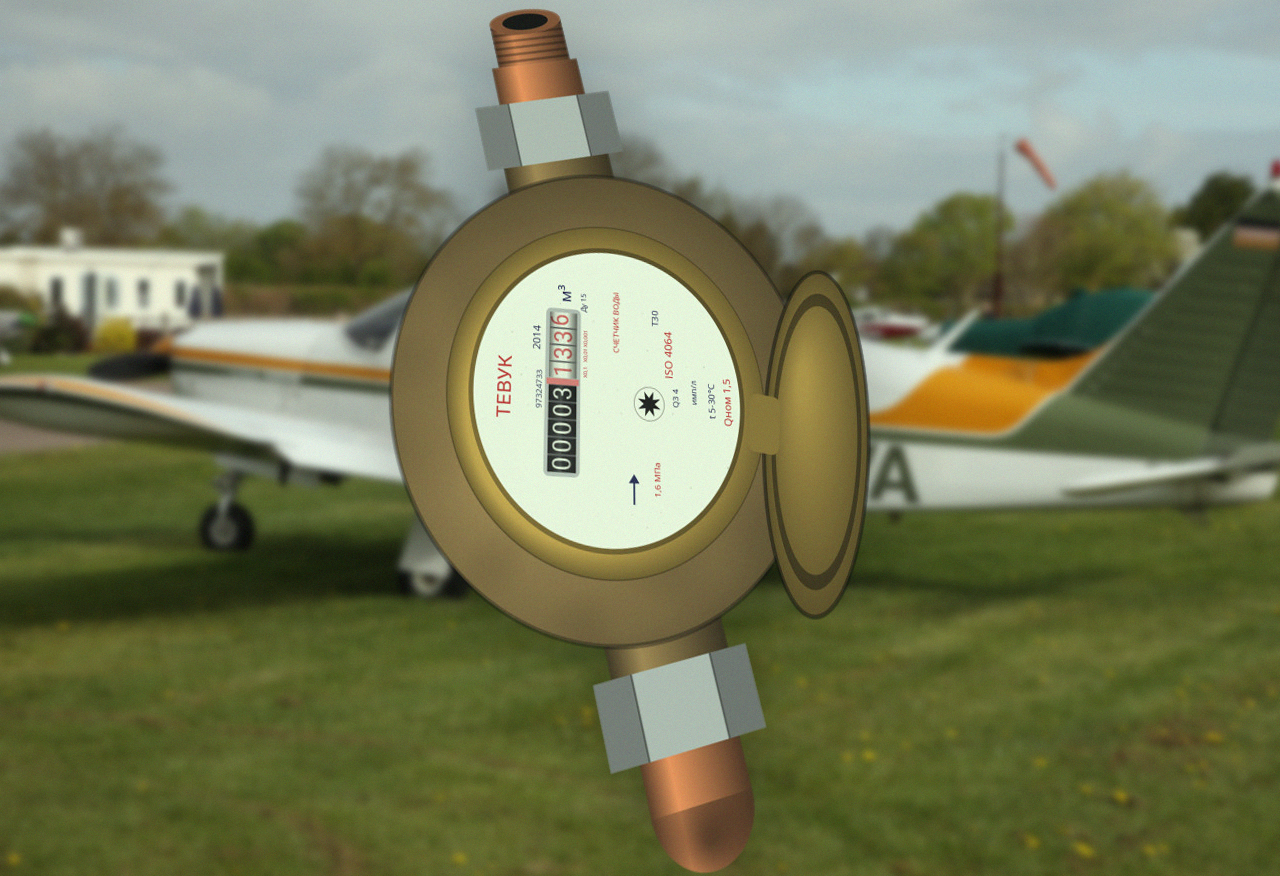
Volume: 3.1336 m³
